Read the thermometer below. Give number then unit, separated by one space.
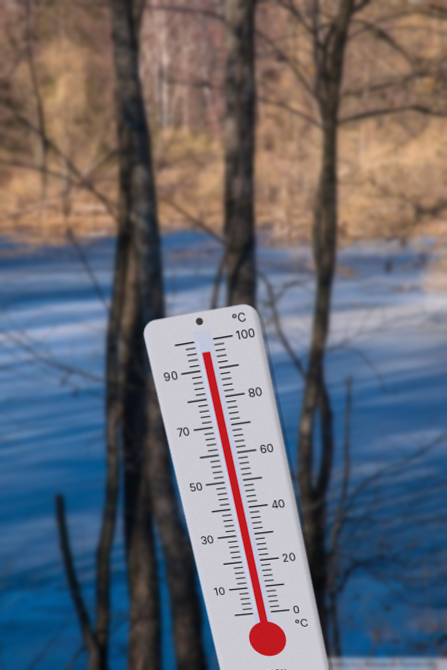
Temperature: 96 °C
